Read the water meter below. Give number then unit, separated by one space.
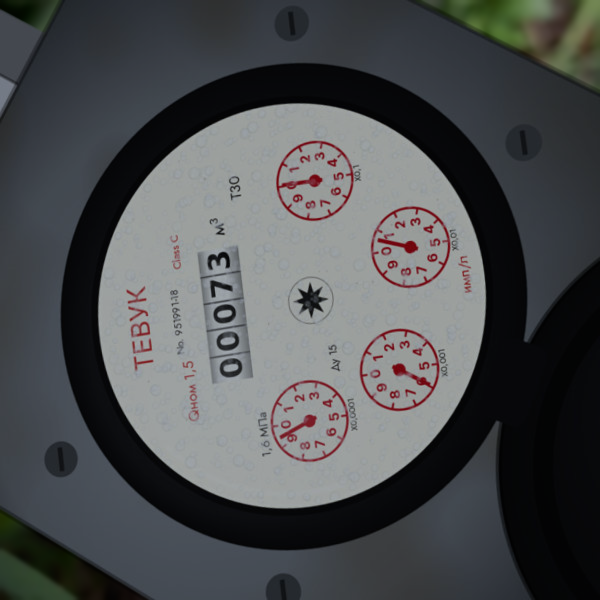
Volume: 73.0059 m³
